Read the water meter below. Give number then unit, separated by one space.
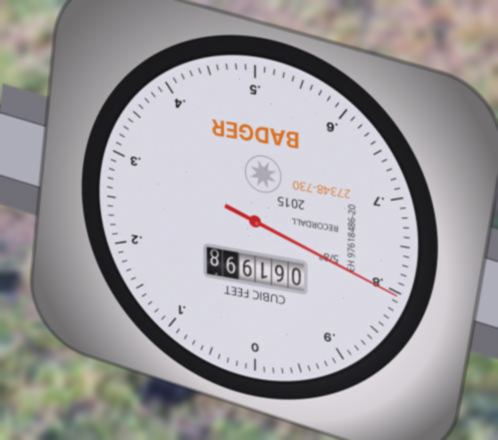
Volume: 61997.80 ft³
